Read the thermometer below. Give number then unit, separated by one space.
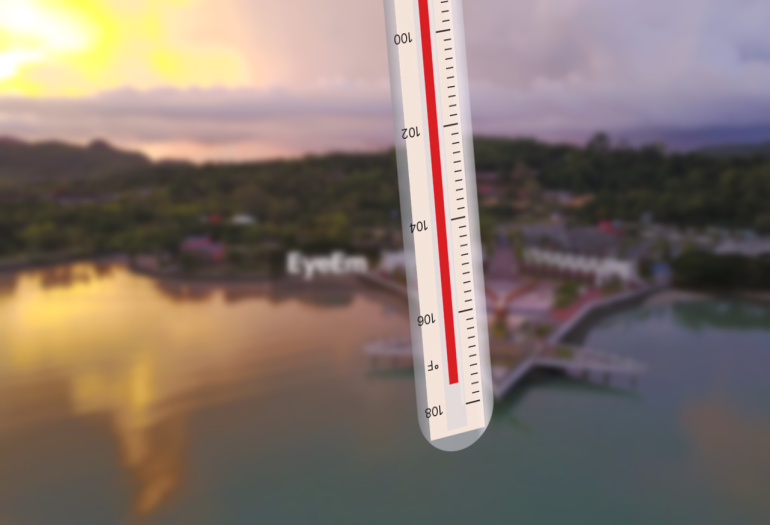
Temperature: 107.5 °F
